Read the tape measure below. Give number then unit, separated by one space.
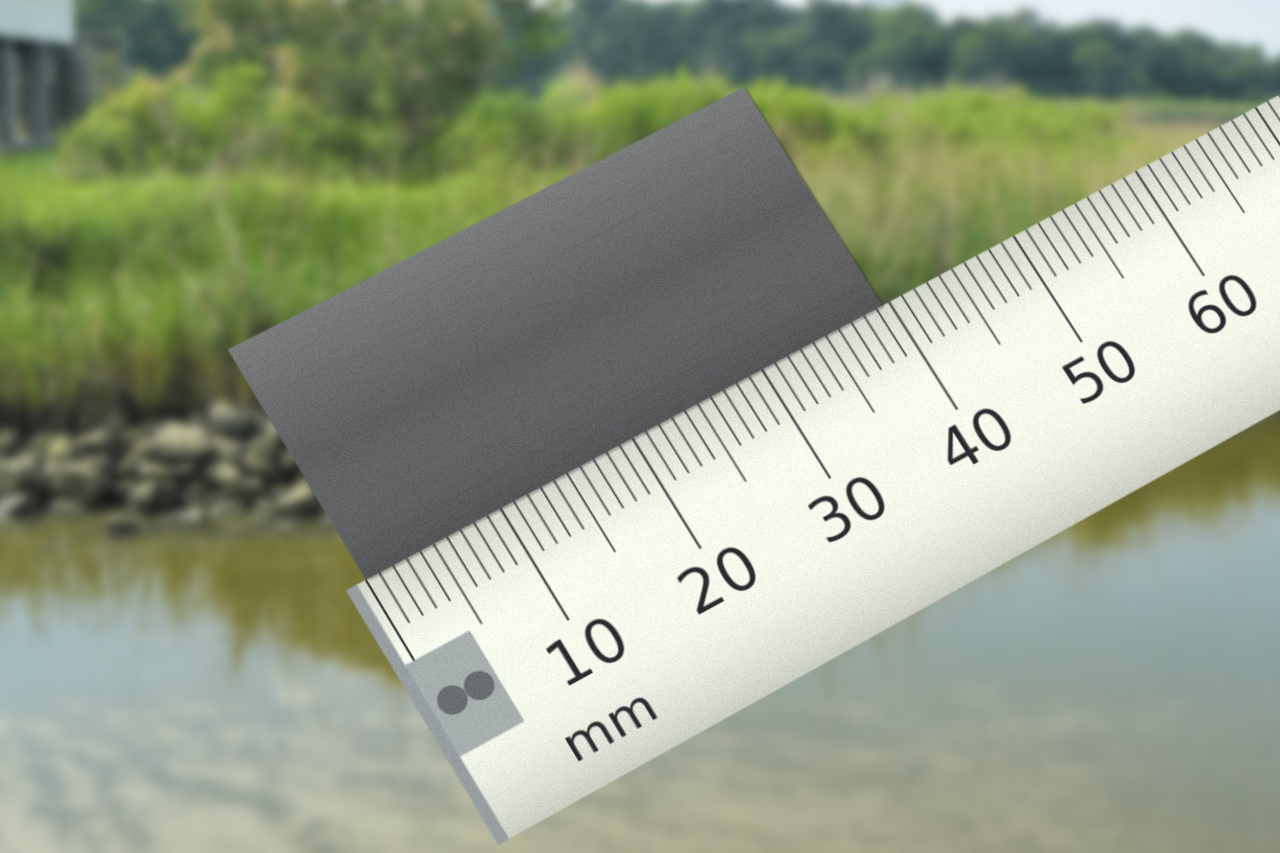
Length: 39.5 mm
